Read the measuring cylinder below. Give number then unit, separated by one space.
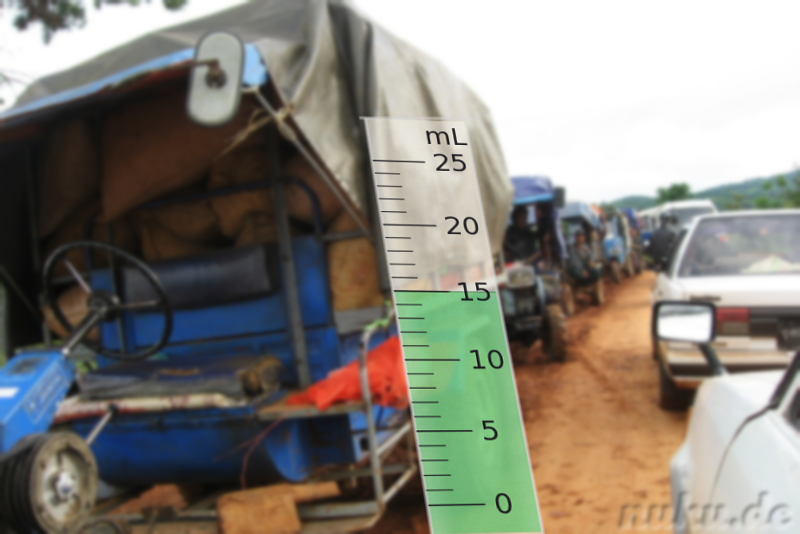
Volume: 15 mL
